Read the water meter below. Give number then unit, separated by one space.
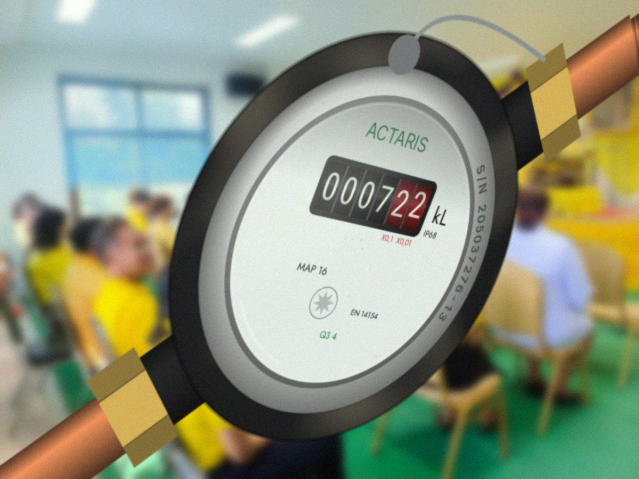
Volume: 7.22 kL
